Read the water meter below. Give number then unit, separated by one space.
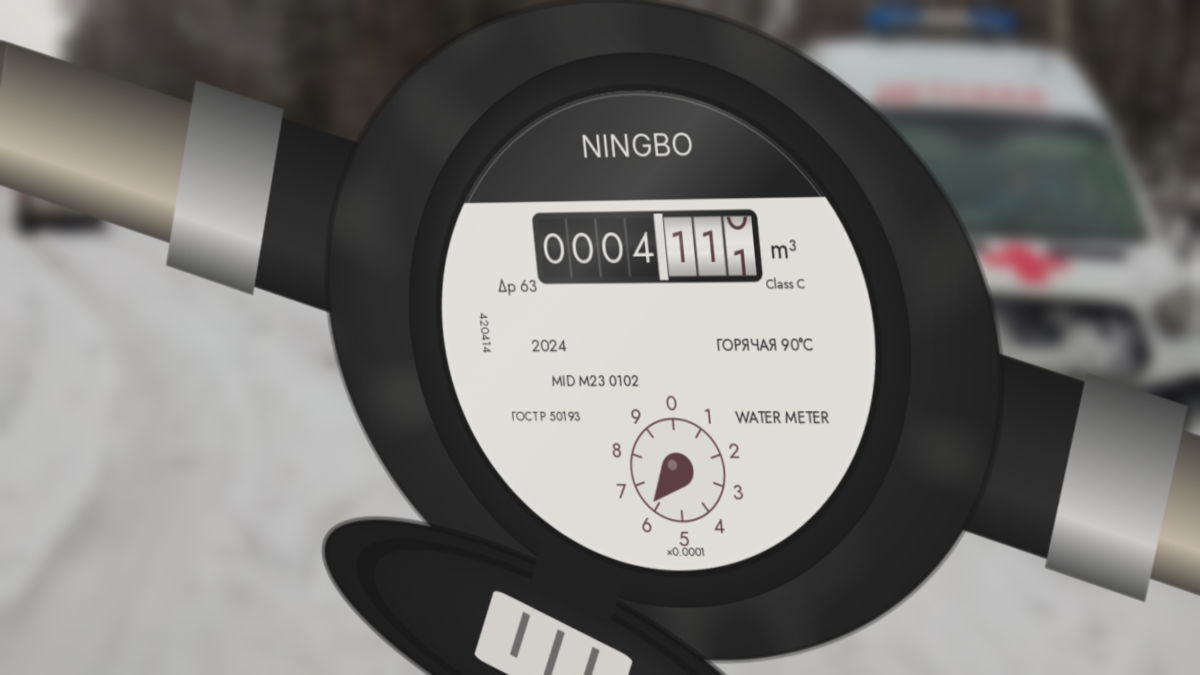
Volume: 4.1106 m³
